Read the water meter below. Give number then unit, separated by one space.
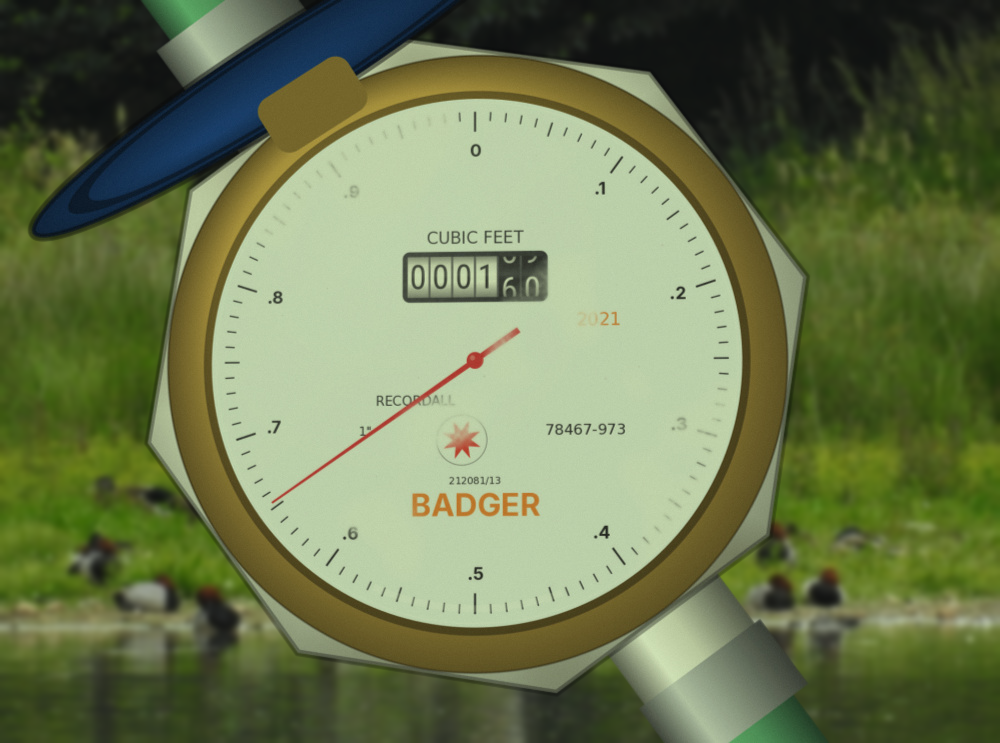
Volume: 159.65 ft³
